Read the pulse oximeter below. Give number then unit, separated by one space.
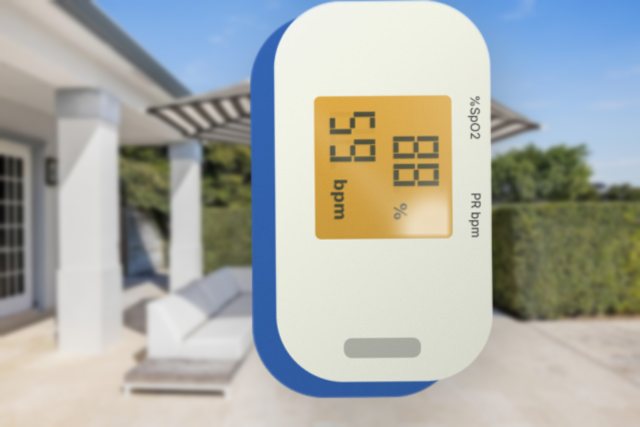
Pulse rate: 59 bpm
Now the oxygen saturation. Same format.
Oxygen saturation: 88 %
